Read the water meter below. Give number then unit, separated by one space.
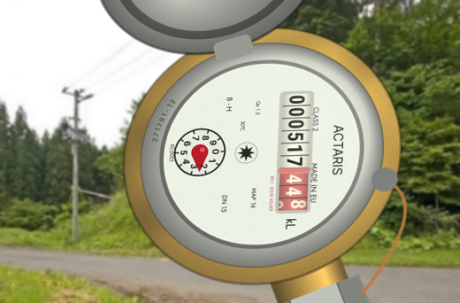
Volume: 517.4482 kL
